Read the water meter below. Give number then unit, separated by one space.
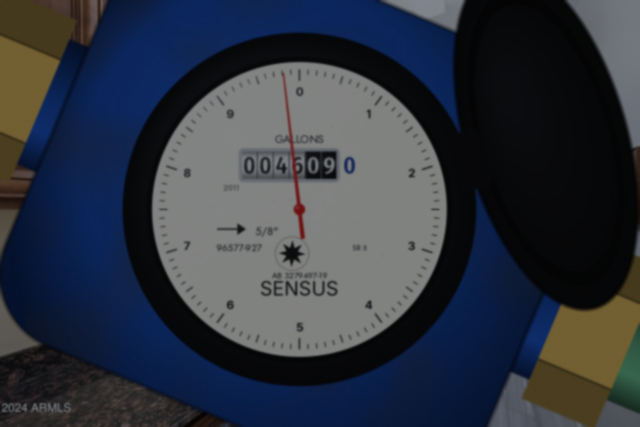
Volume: 46089.8 gal
